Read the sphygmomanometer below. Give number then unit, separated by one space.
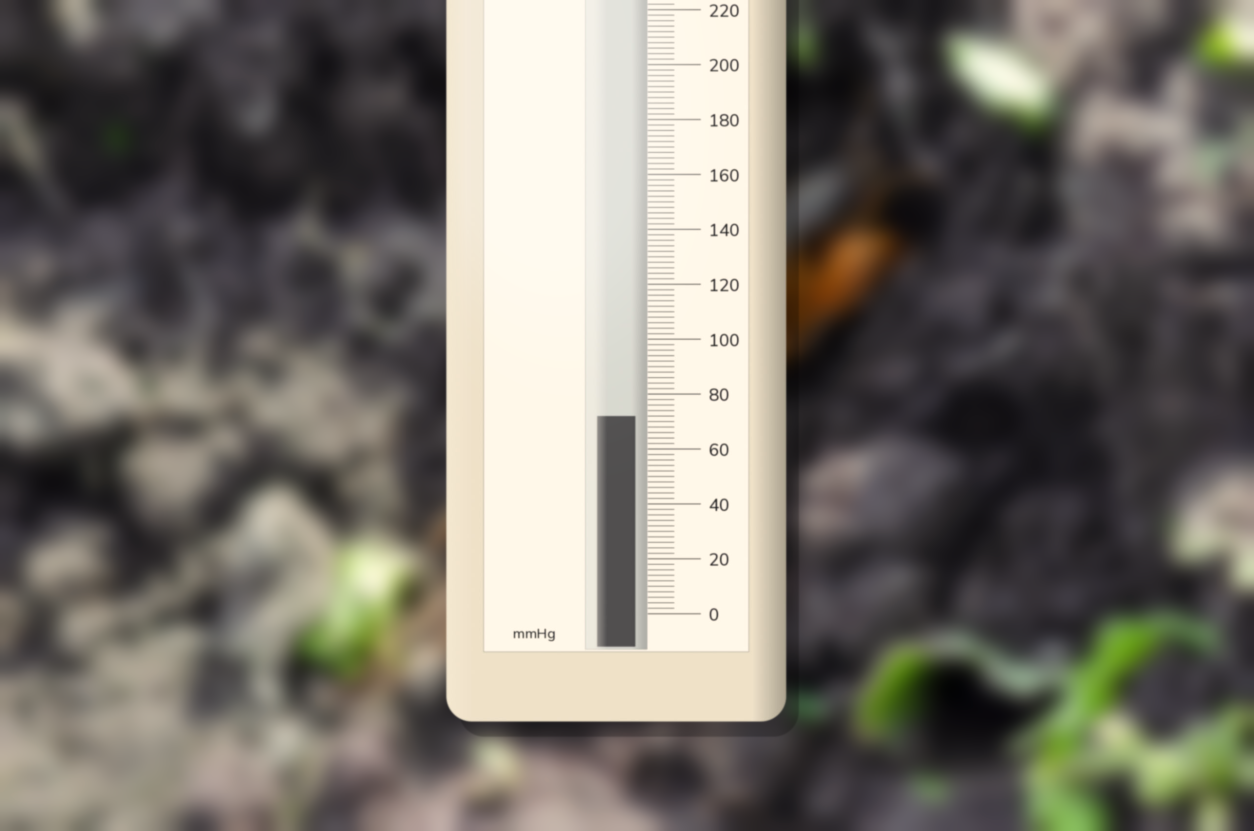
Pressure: 72 mmHg
